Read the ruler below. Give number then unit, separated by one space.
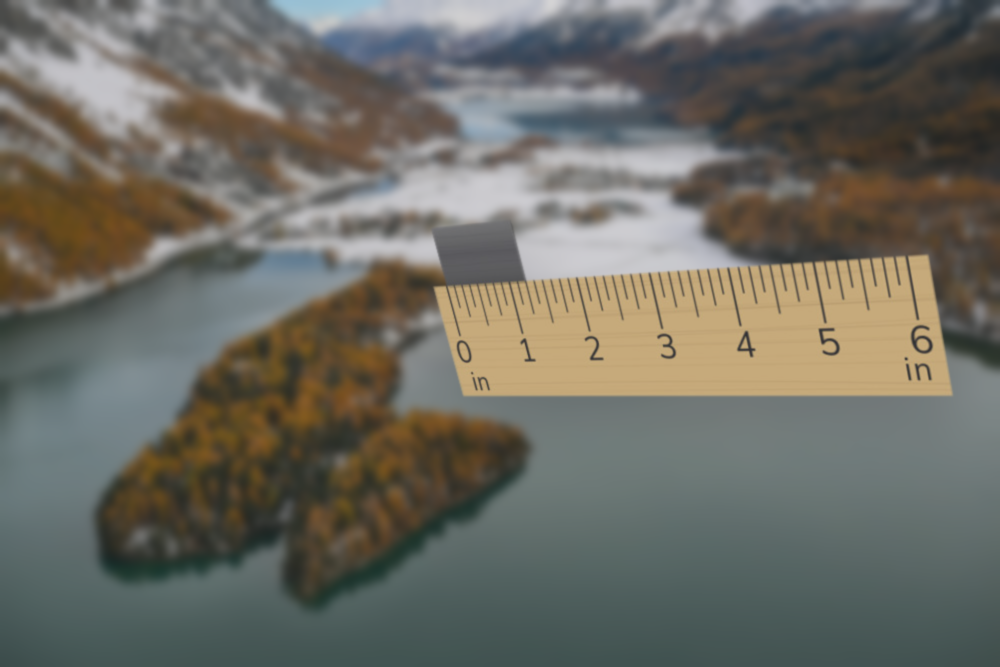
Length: 1.25 in
